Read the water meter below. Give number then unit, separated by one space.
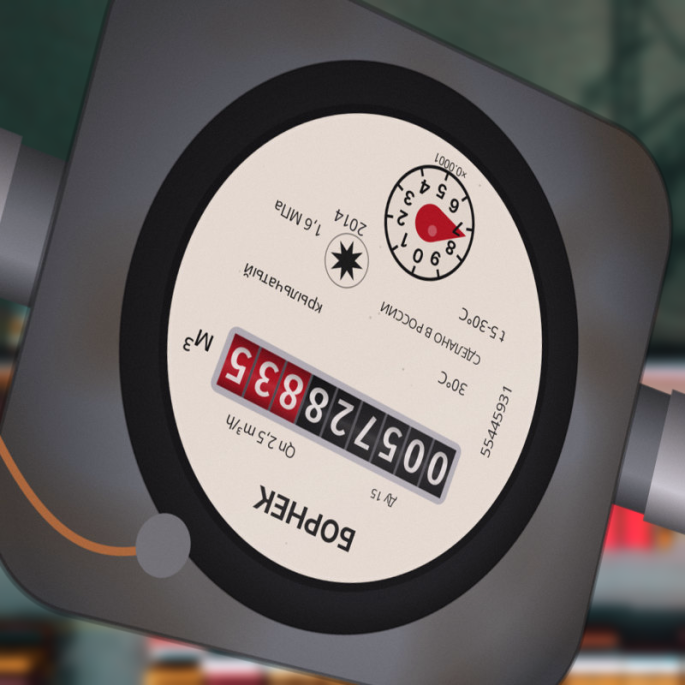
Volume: 5728.8357 m³
